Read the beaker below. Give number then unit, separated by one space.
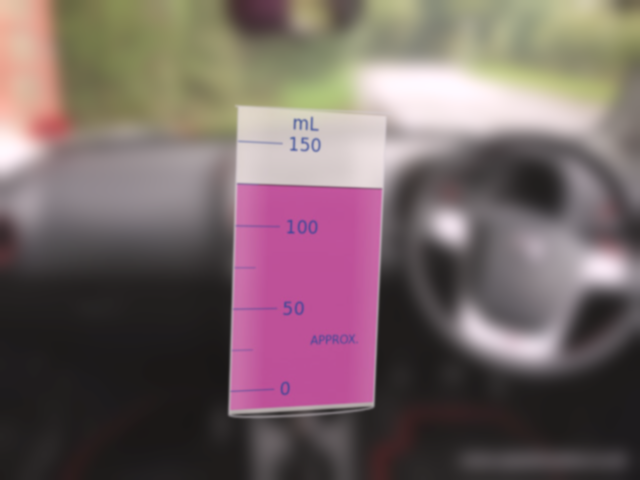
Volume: 125 mL
